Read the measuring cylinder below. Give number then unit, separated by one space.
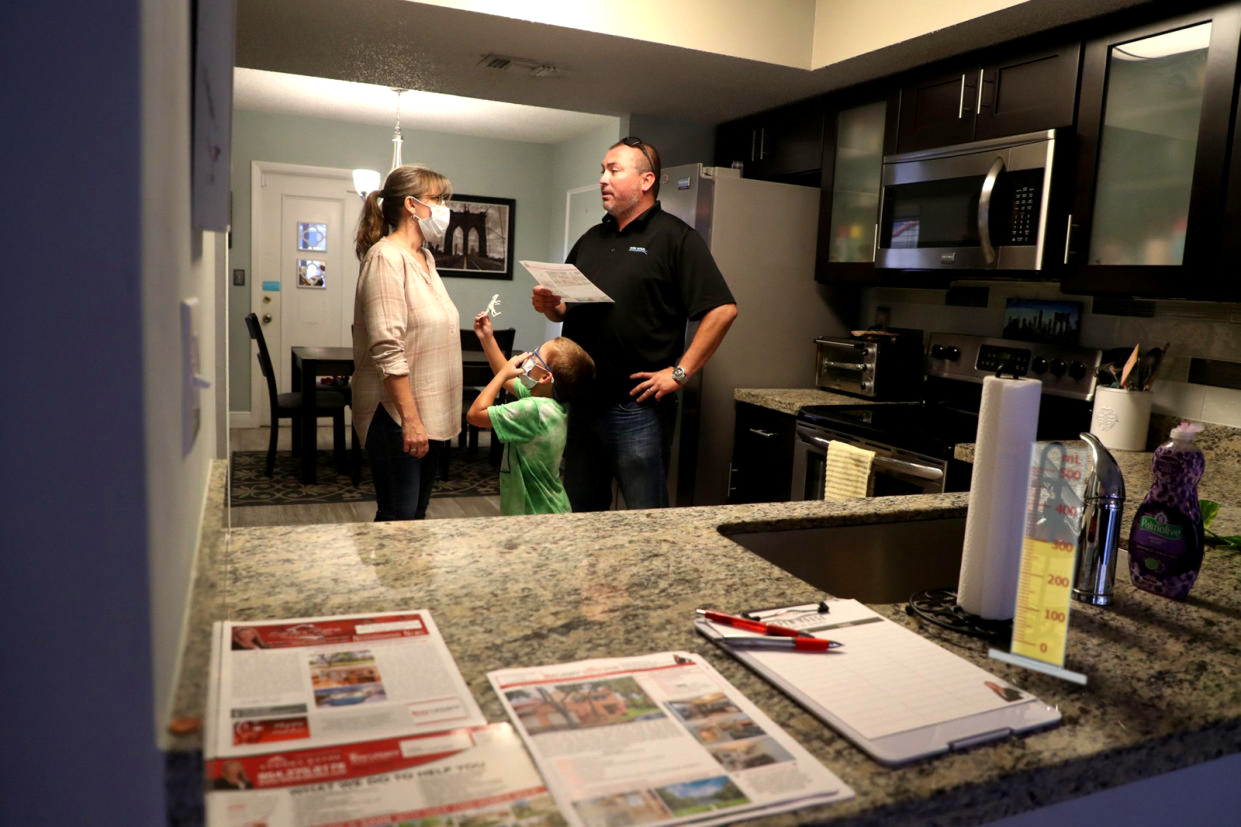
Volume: 300 mL
